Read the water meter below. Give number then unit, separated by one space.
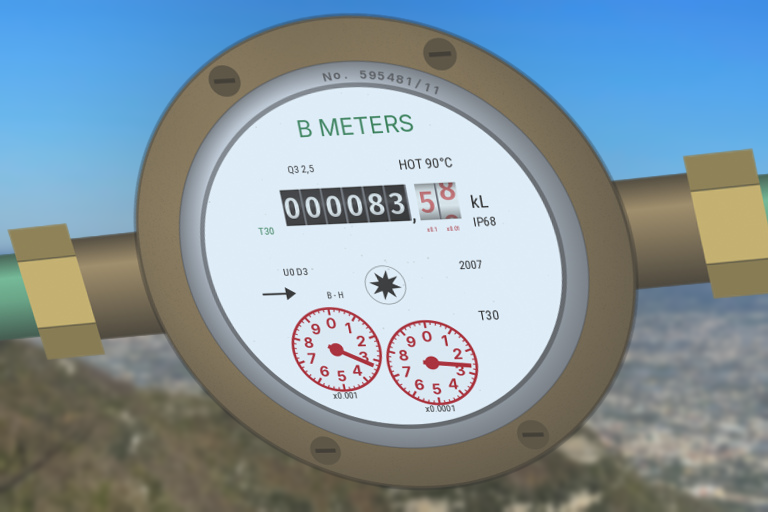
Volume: 83.5832 kL
